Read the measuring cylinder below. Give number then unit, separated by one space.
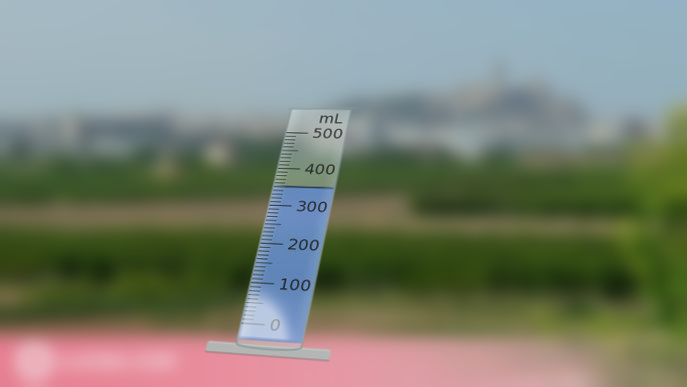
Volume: 350 mL
